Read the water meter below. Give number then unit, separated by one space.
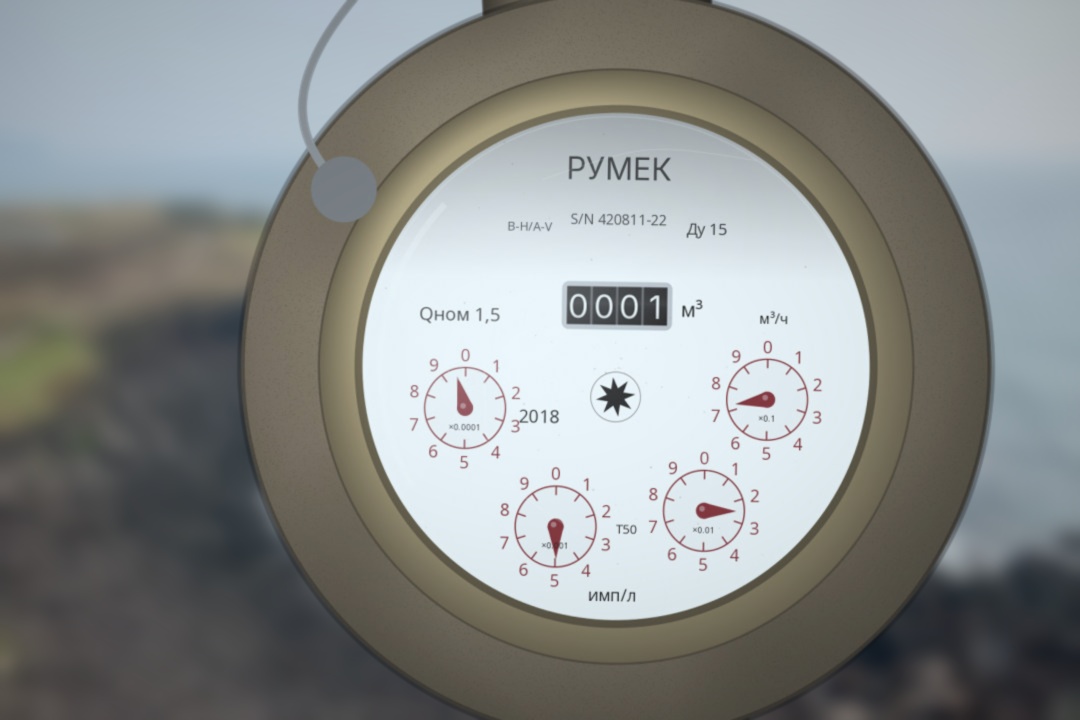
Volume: 1.7249 m³
